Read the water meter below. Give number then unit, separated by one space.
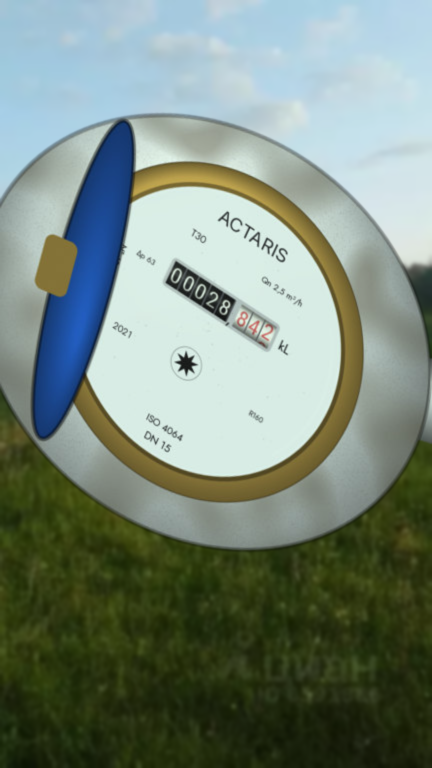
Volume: 28.842 kL
